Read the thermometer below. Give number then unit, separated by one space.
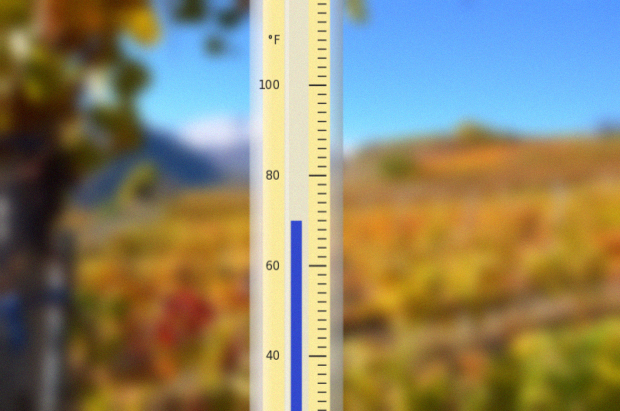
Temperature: 70 °F
